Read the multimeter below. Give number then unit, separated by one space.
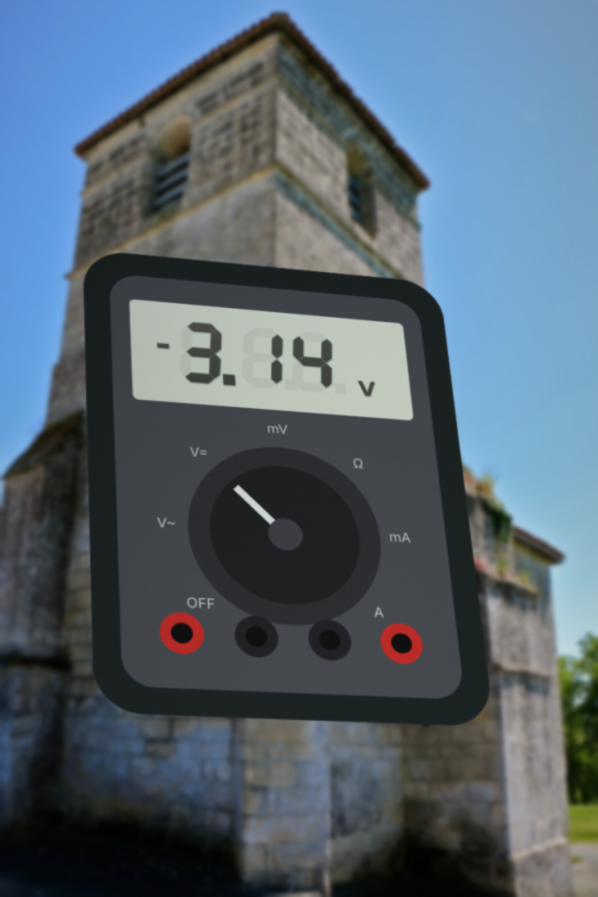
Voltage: -3.14 V
